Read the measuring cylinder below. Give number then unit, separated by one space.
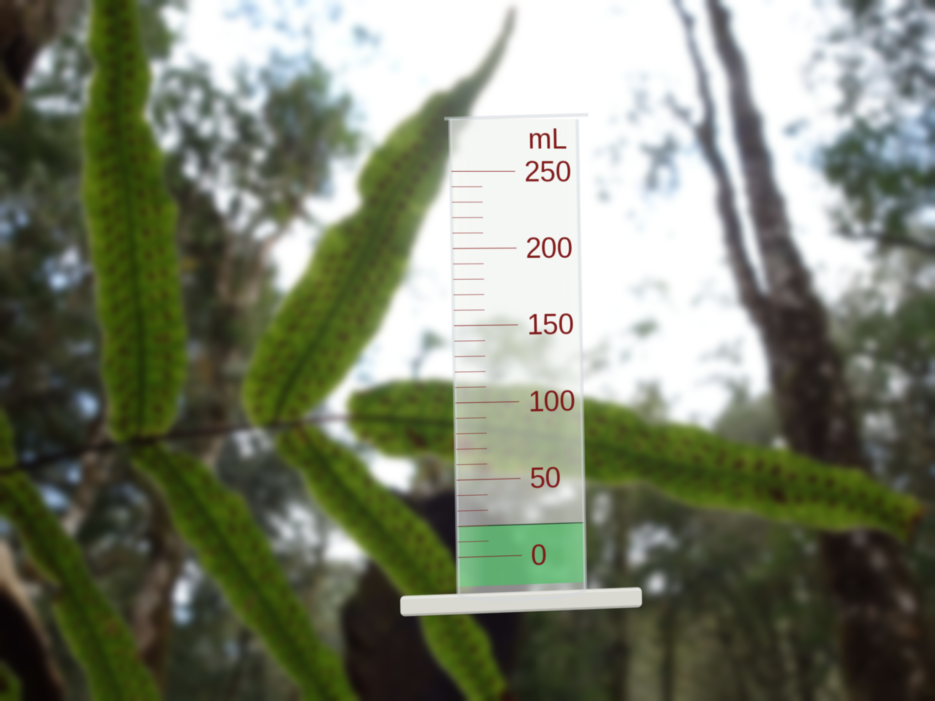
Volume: 20 mL
